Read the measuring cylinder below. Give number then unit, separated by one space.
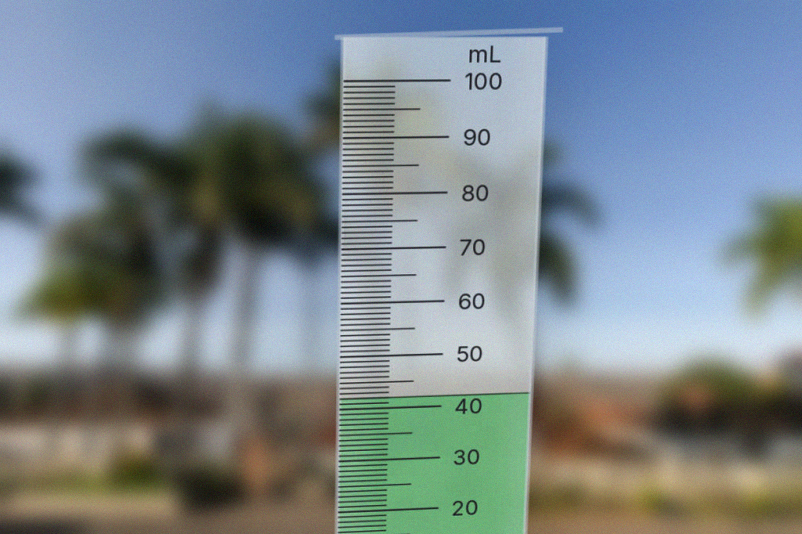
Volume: 42 mL
